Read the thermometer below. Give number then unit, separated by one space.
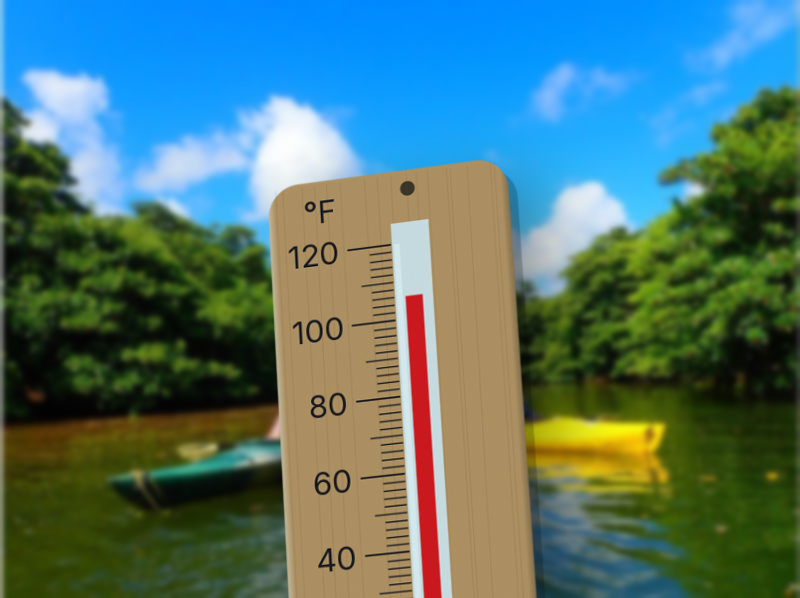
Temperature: 106 °F
